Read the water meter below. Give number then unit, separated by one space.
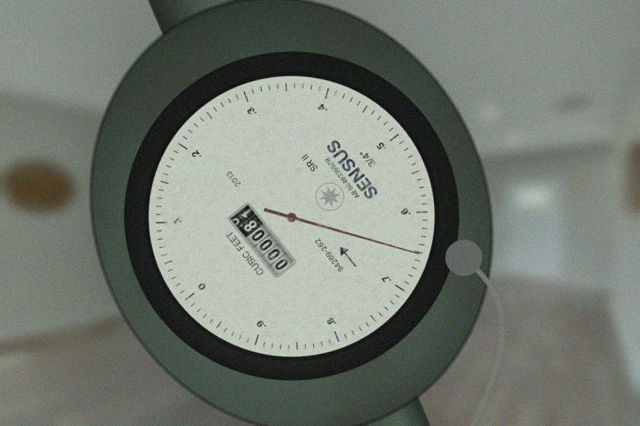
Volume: 80.65 ft³
